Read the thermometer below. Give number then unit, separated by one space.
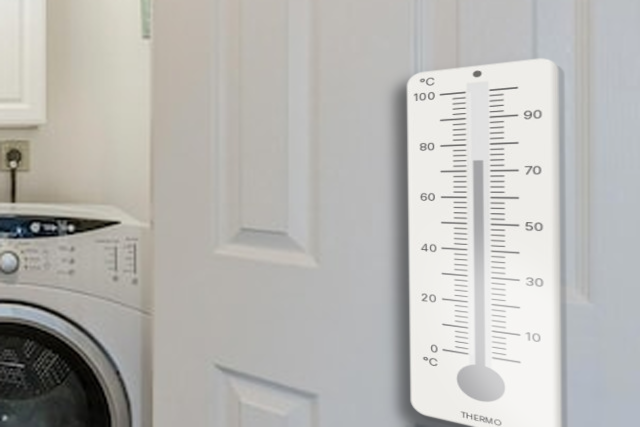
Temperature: 74 °C
